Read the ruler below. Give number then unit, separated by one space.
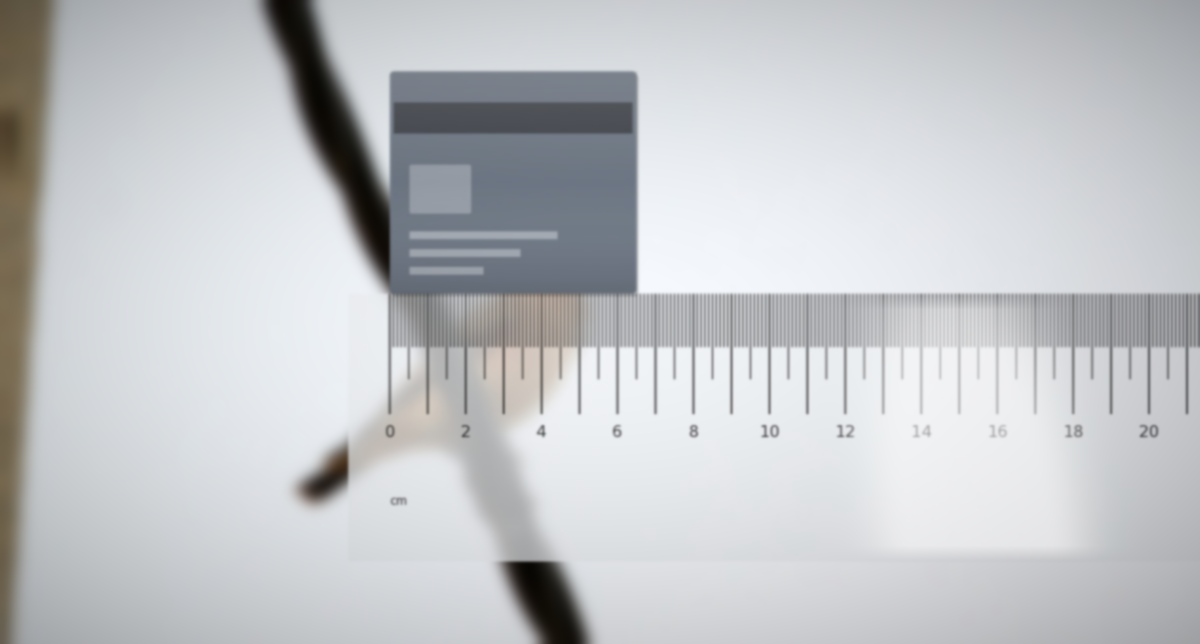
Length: 6.5 cm
